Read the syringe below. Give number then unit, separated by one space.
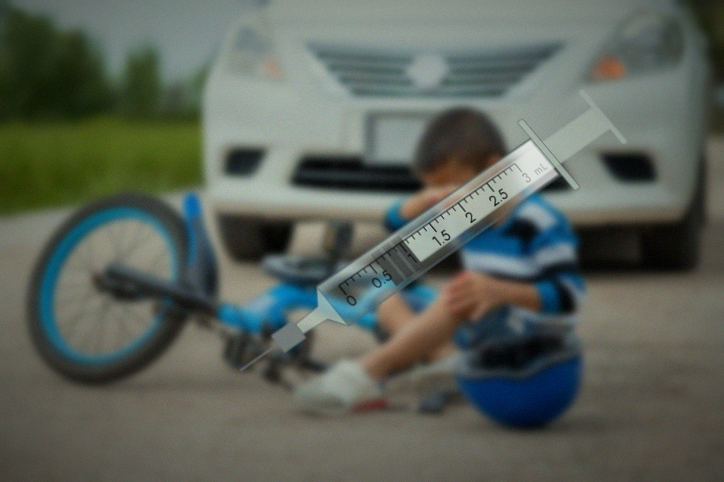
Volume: 0.6 mL
